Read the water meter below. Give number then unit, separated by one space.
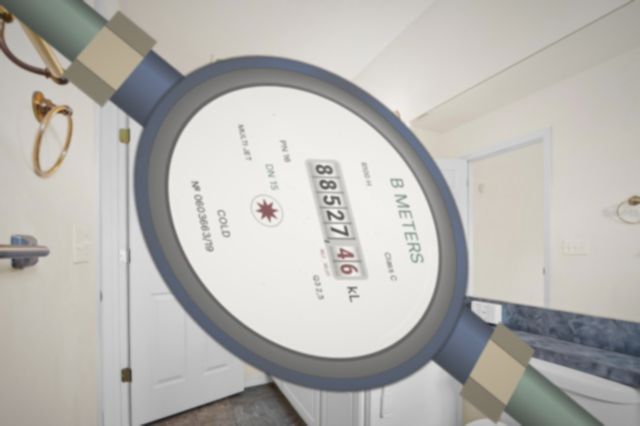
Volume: 88527.46 kL
